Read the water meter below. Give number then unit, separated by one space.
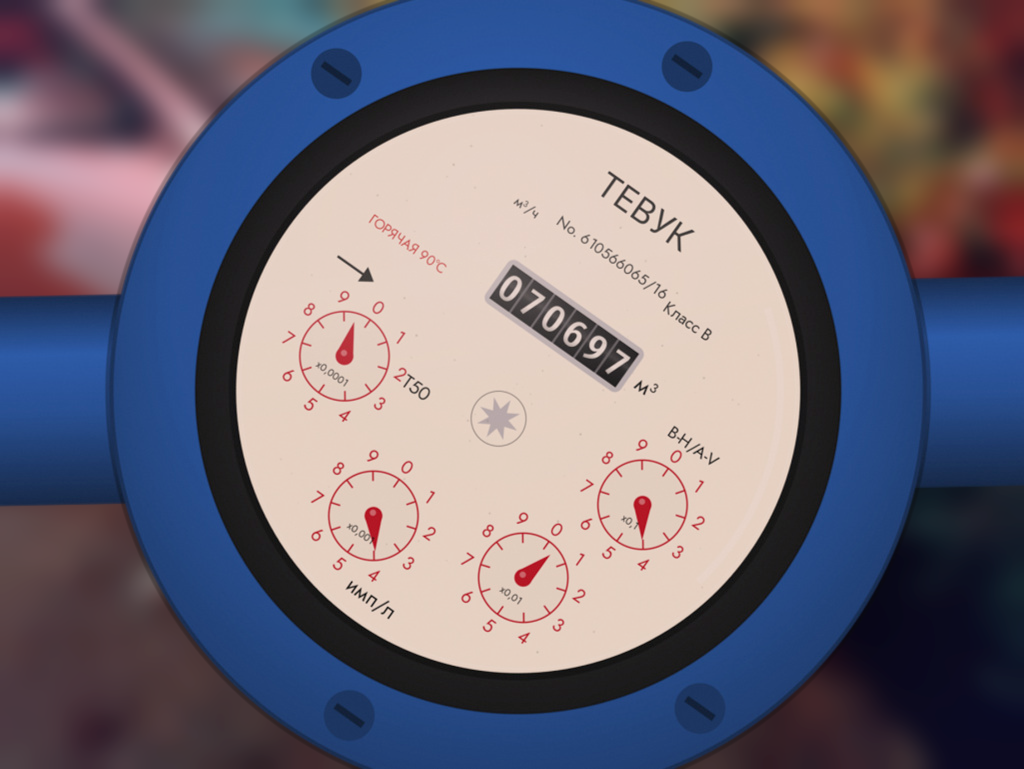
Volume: 70697.4039 m³
